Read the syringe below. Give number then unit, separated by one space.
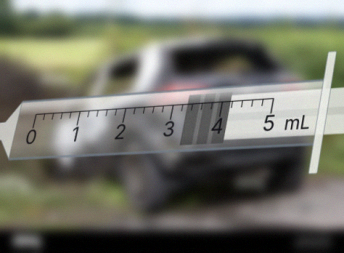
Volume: 3.3 mL
